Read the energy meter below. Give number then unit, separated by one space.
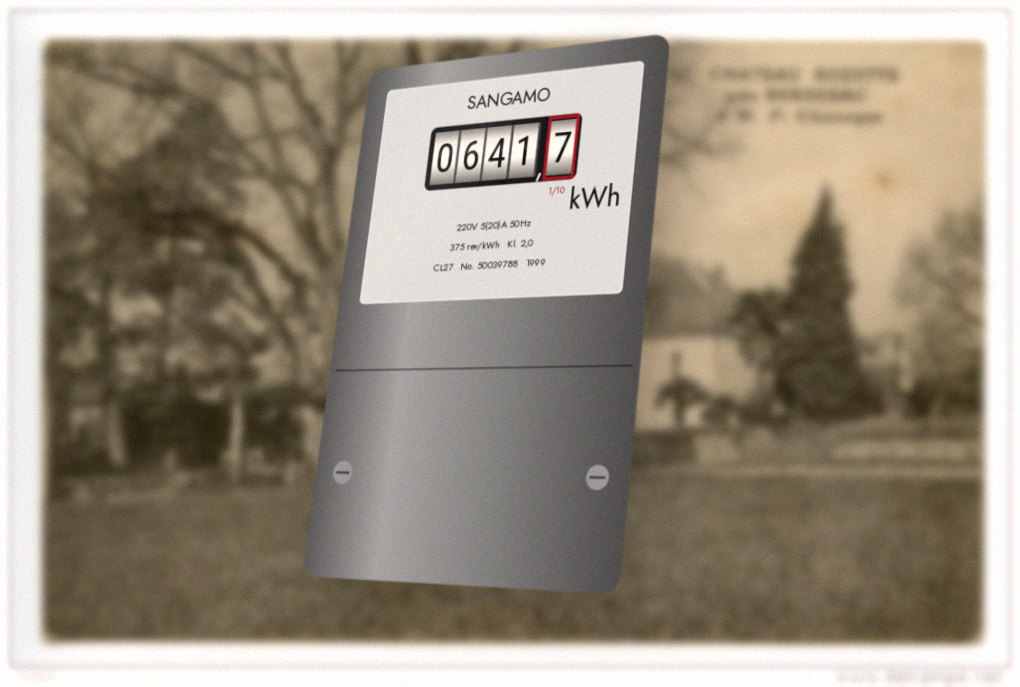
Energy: 641.7 kWh
